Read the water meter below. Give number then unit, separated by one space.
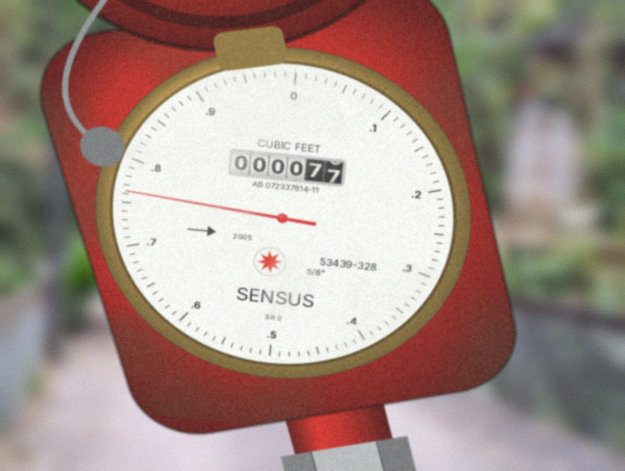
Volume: 76.76 ft³
